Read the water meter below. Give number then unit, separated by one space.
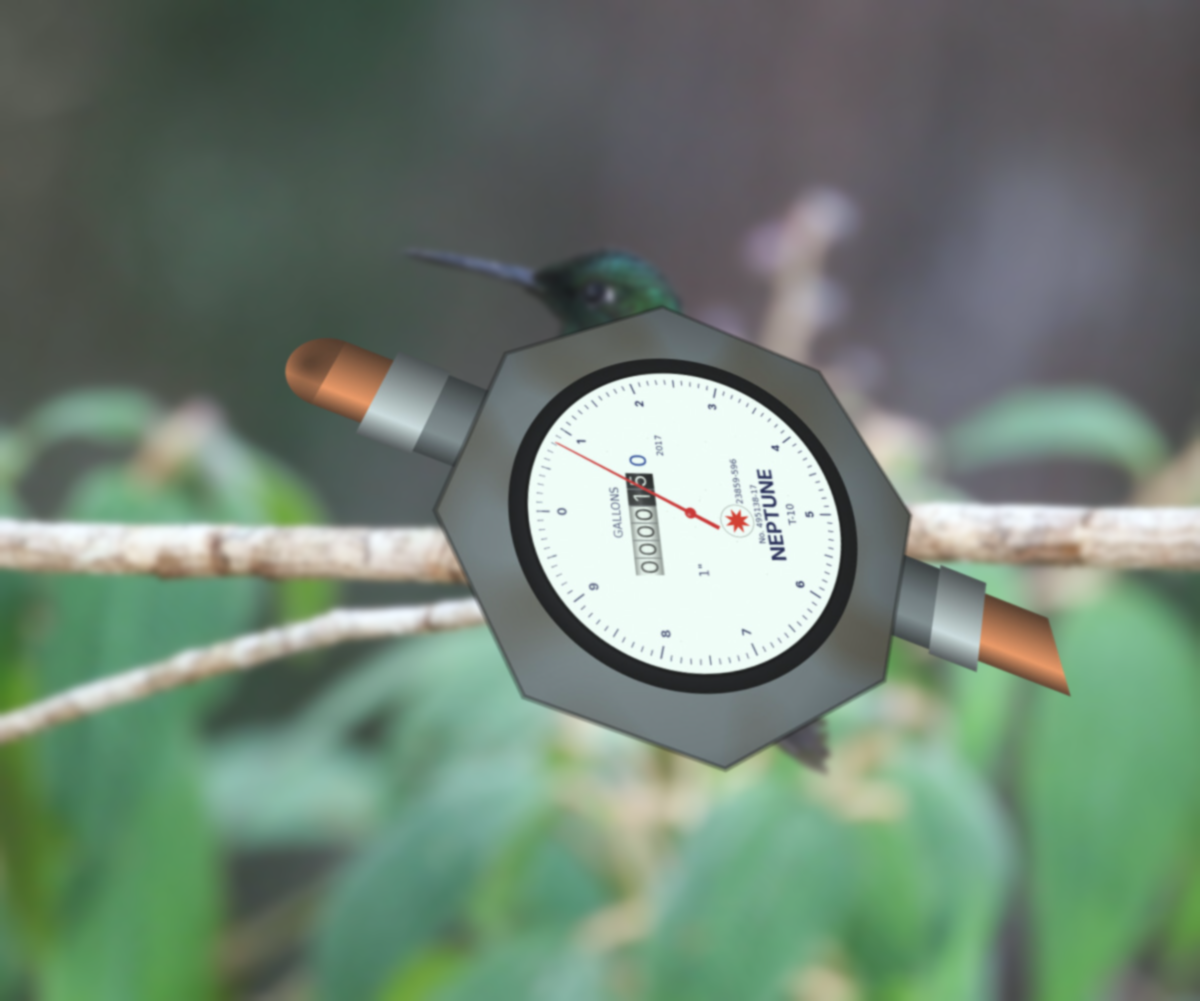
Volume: 150.8 gal
